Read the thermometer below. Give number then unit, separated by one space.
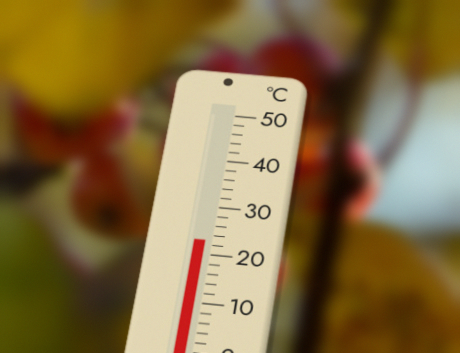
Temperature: 23 °C
